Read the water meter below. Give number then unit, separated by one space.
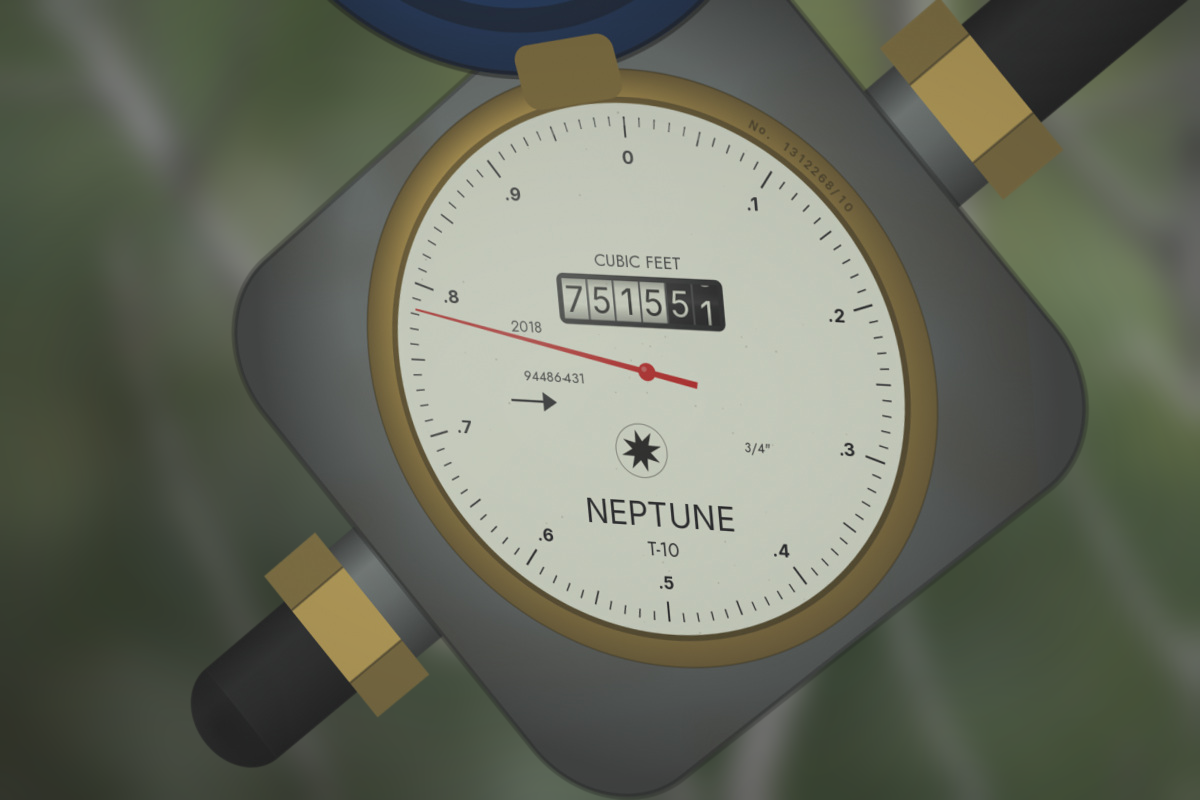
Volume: 751550.78 ft³
